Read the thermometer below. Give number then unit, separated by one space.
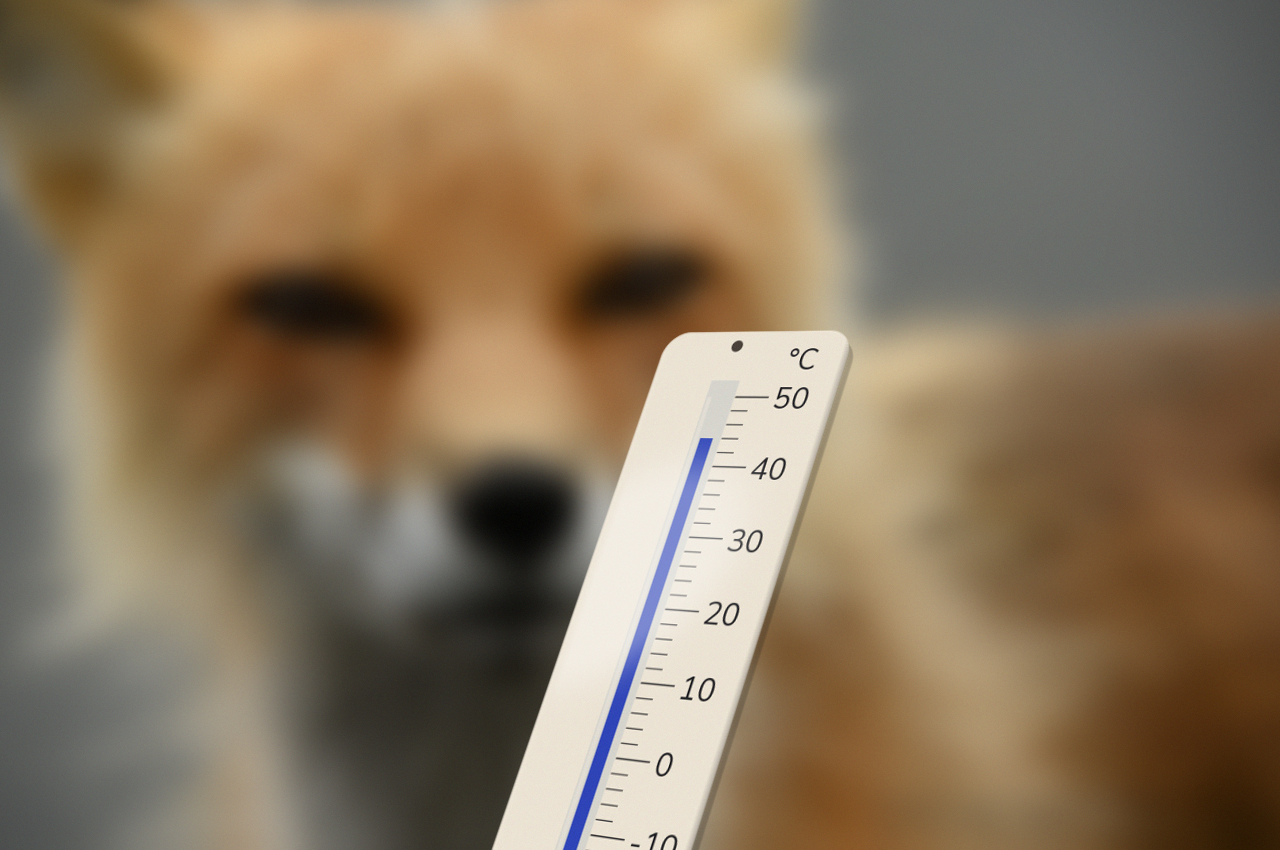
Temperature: 44 °C
